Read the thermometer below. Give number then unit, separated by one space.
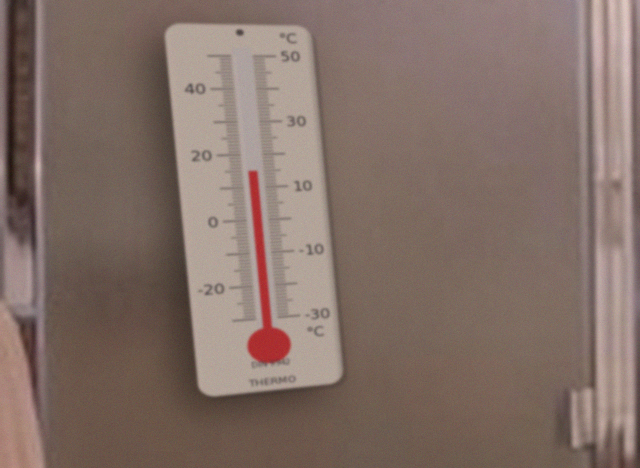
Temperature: 15 °C
